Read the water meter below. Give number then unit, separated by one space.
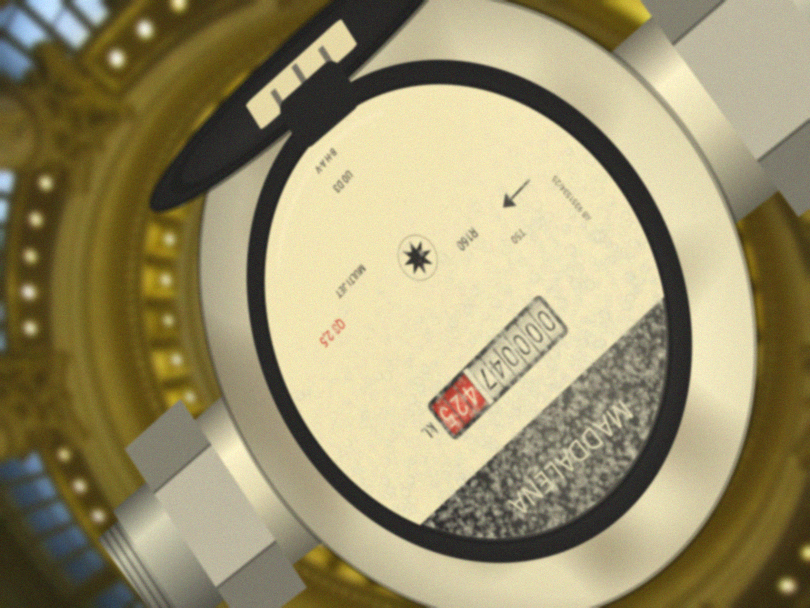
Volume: 47.425 kL
